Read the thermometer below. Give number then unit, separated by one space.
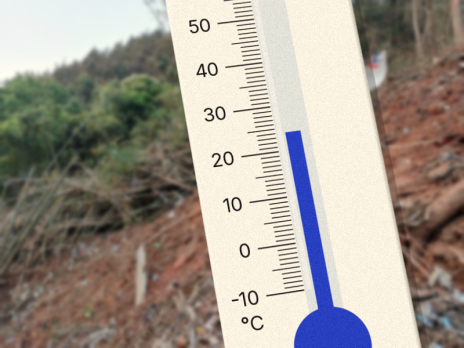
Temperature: 24 °C
